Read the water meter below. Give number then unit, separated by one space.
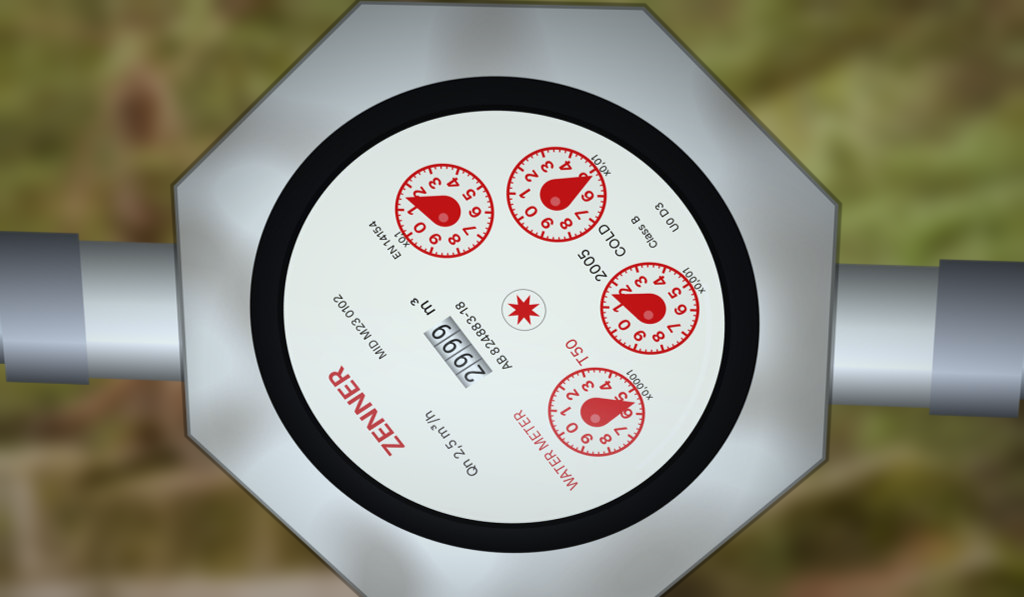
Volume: 2999.1515 m³
